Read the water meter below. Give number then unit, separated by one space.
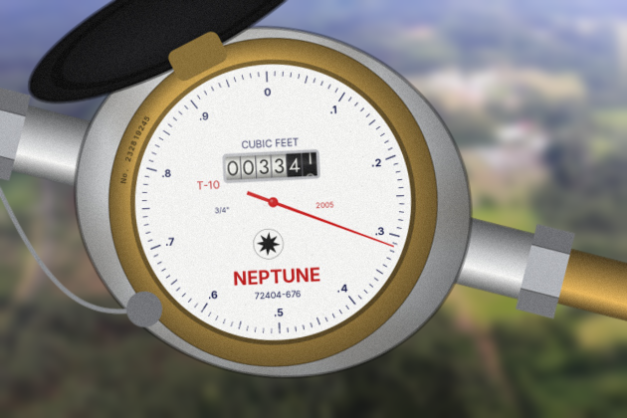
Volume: 3341.31 ft³
